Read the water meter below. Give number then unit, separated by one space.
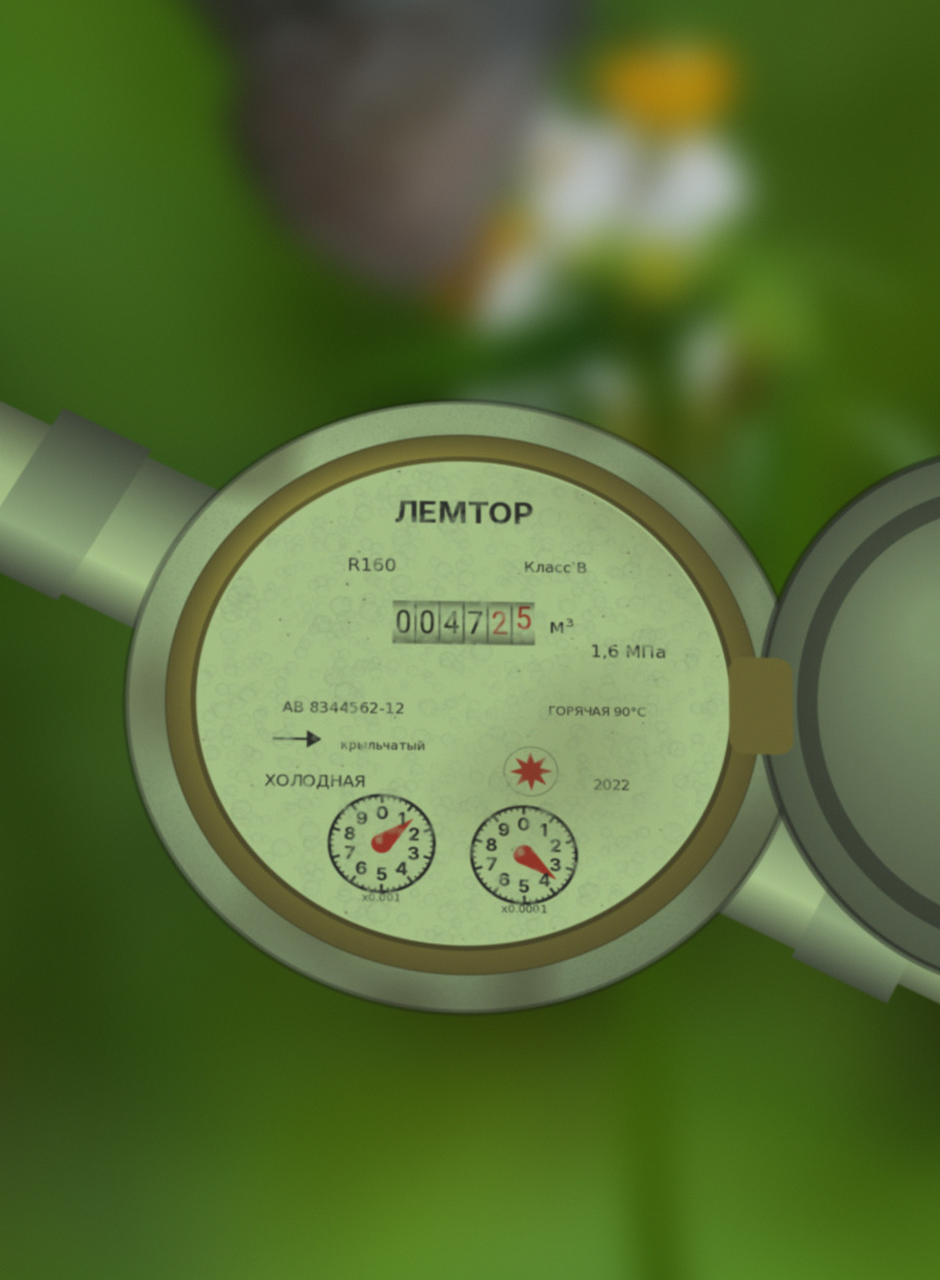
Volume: 47.2513 m³
